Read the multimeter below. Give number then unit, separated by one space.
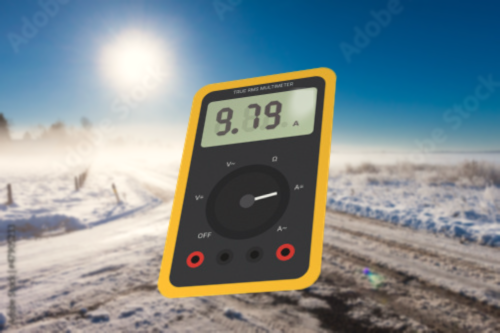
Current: 9.79 A
